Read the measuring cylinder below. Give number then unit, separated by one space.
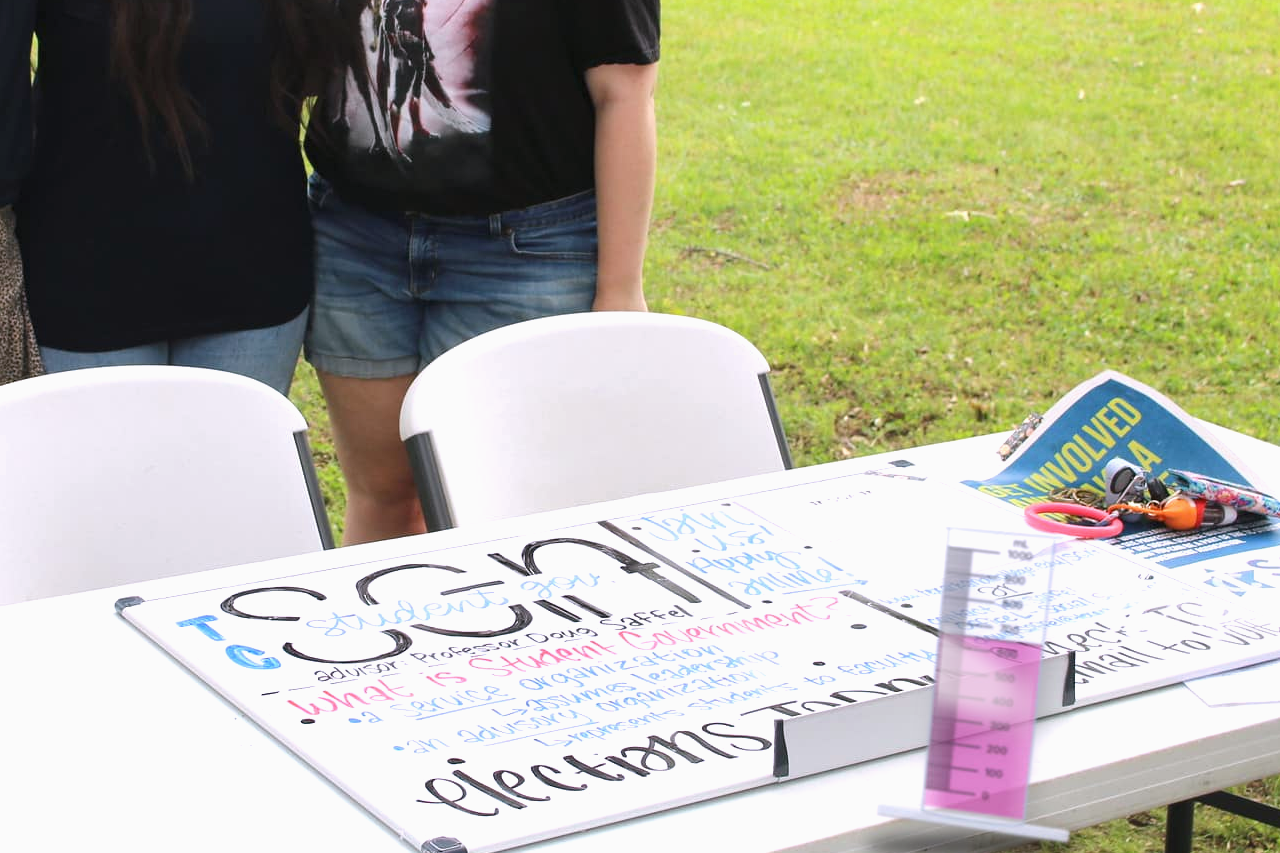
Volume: 650 mL
